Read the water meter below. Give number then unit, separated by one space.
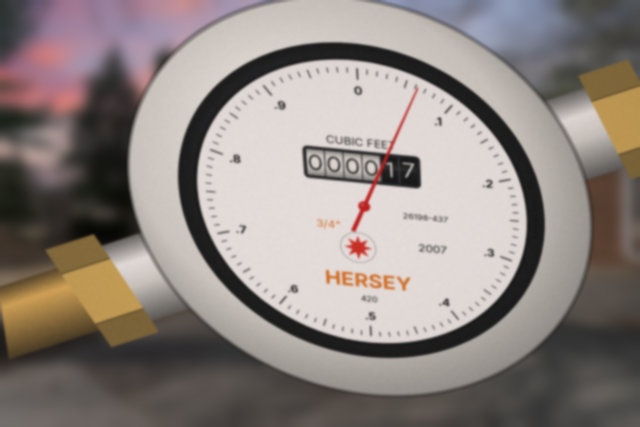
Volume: 17.06 ft³
